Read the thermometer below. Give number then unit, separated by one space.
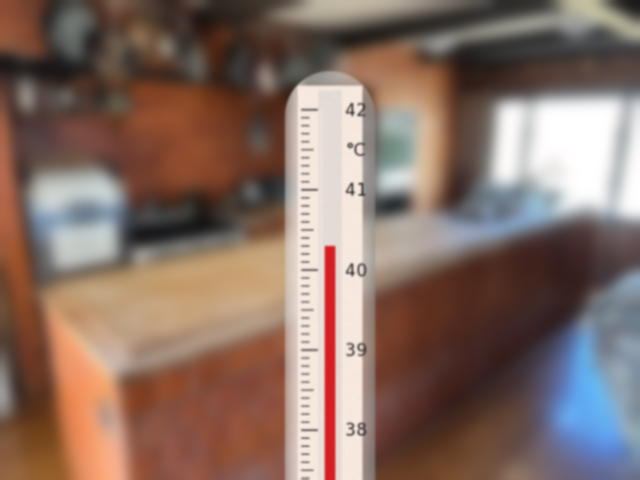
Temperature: 40.3 °C
